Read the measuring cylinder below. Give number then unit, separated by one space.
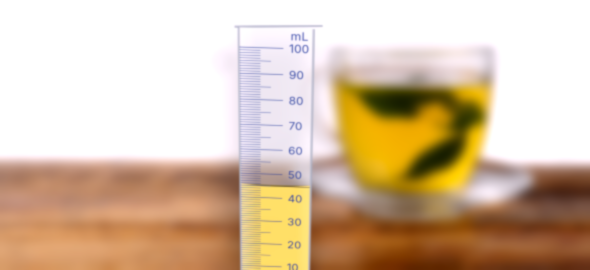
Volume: 45 mL
